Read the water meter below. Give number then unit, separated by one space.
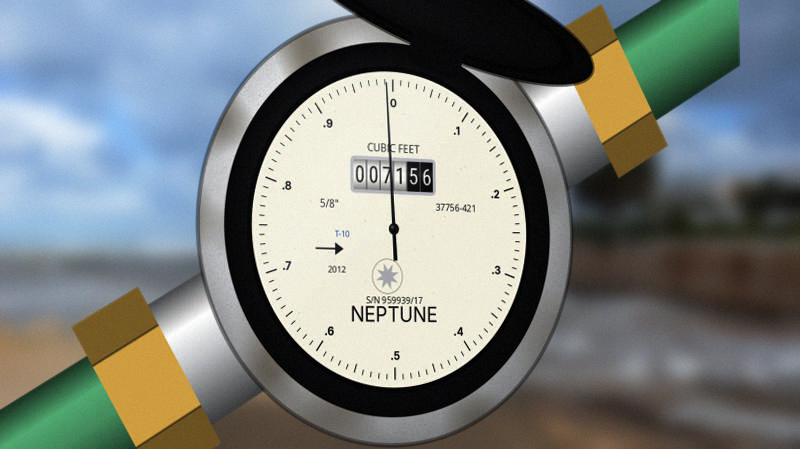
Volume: 7155.99 ft³
